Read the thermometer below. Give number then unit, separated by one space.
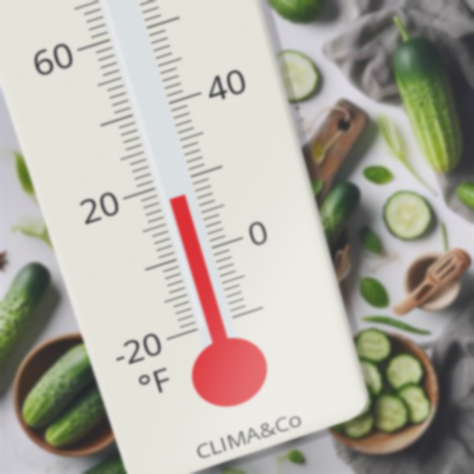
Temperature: 16 °F
